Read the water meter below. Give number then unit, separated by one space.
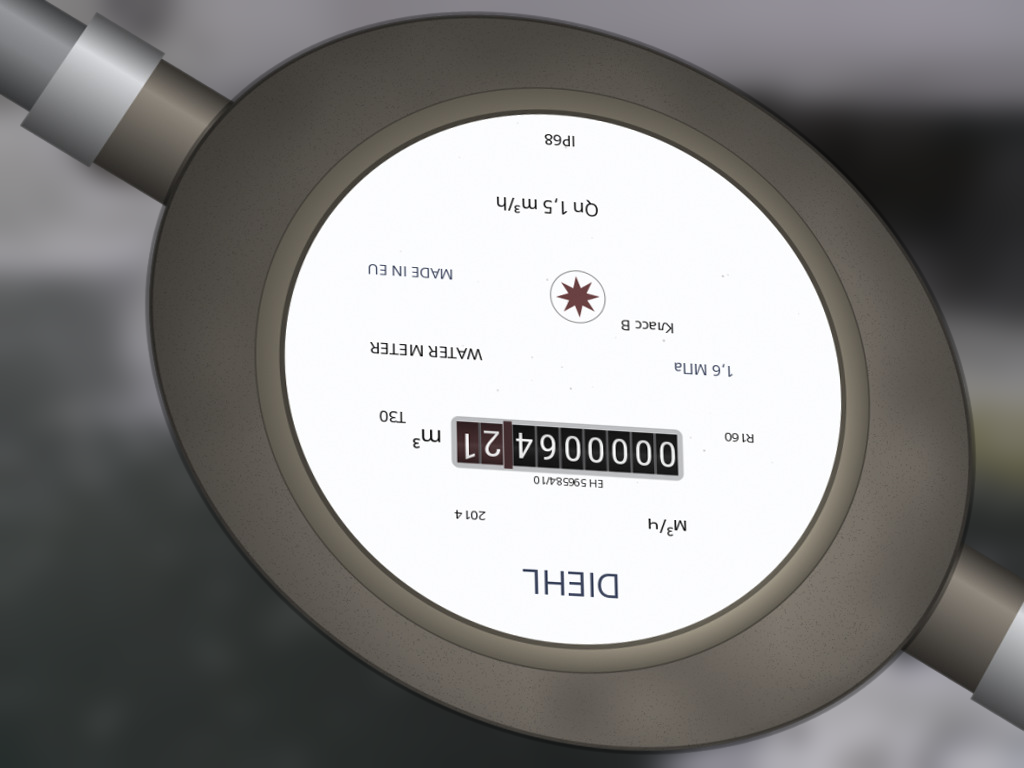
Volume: 64.21 m³
